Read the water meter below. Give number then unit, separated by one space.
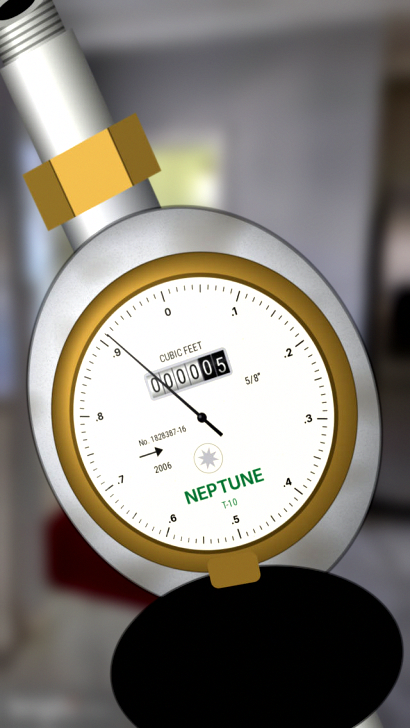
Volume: 4.91 ft³
